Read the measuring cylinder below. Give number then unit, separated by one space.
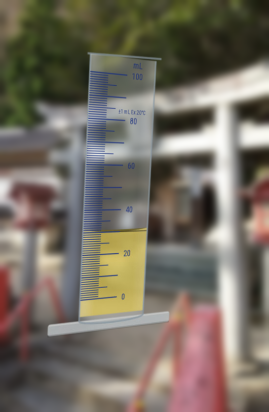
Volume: 30 mL
